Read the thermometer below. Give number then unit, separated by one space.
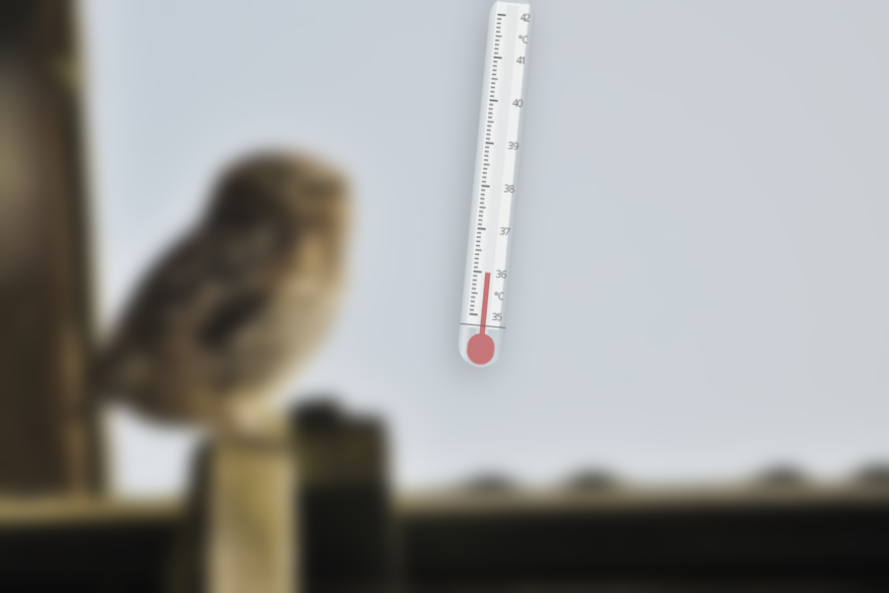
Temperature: 36 °C
